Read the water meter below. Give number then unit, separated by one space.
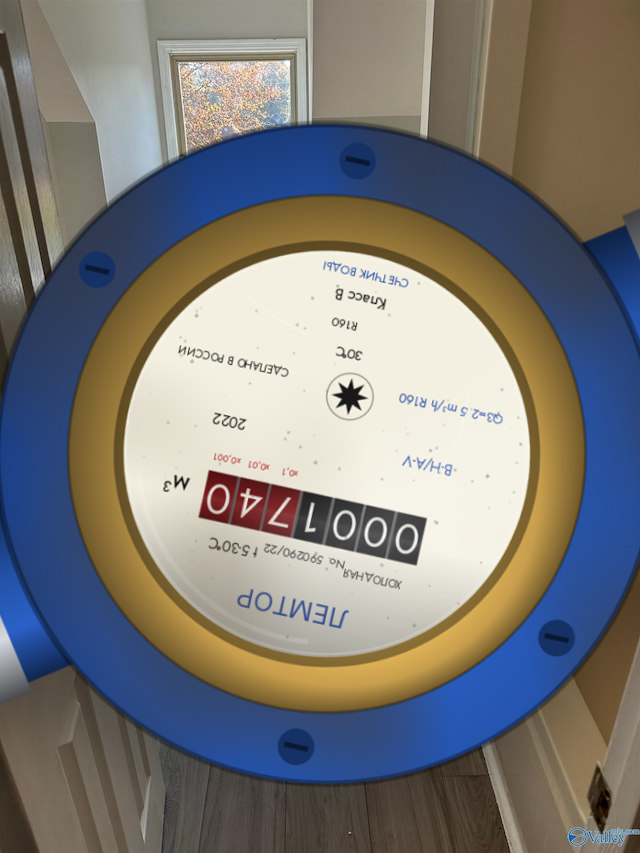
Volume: 1.740 m³
